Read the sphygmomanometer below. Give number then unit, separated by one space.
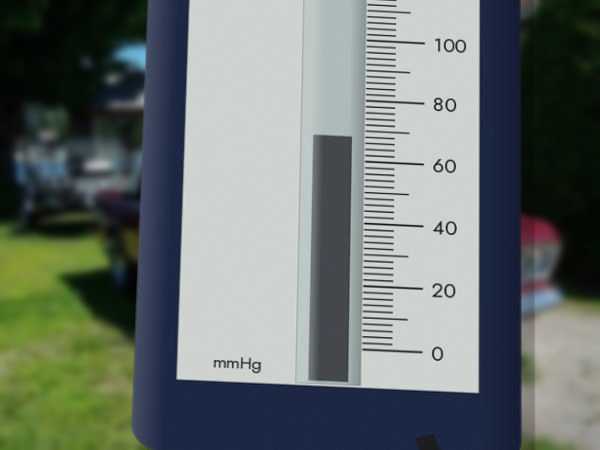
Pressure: 68 mmHg
